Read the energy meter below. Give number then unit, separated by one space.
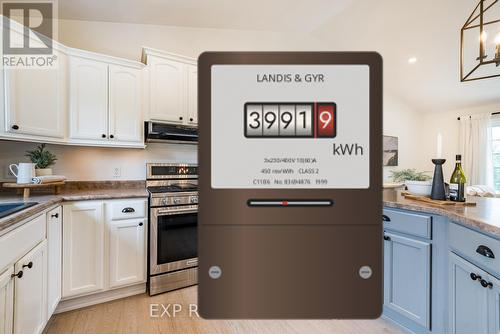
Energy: 3991.9 kWh
